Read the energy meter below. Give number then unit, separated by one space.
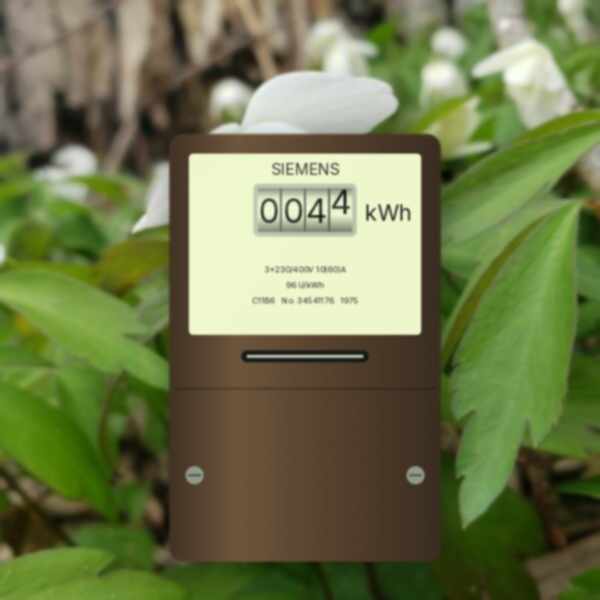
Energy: 44 kWh
